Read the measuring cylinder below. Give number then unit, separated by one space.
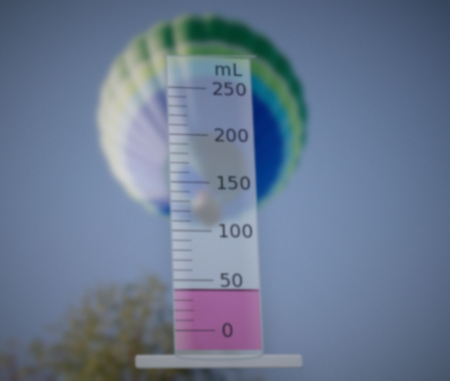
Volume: 40 mL
